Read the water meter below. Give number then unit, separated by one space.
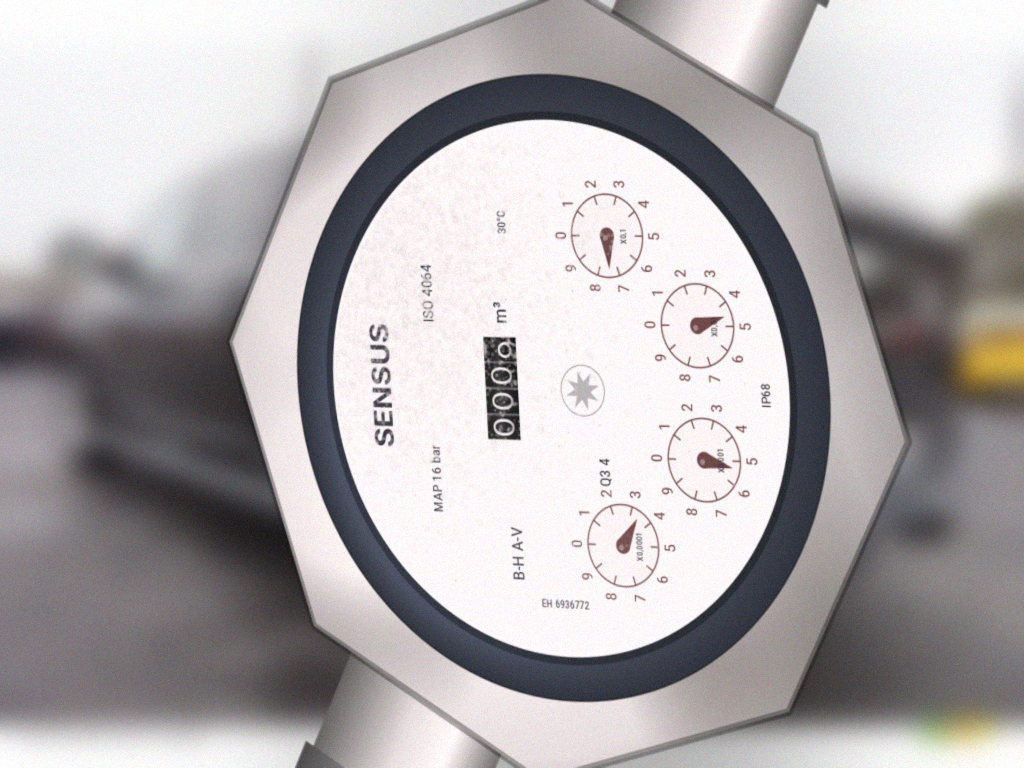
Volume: 8.7453 m³
